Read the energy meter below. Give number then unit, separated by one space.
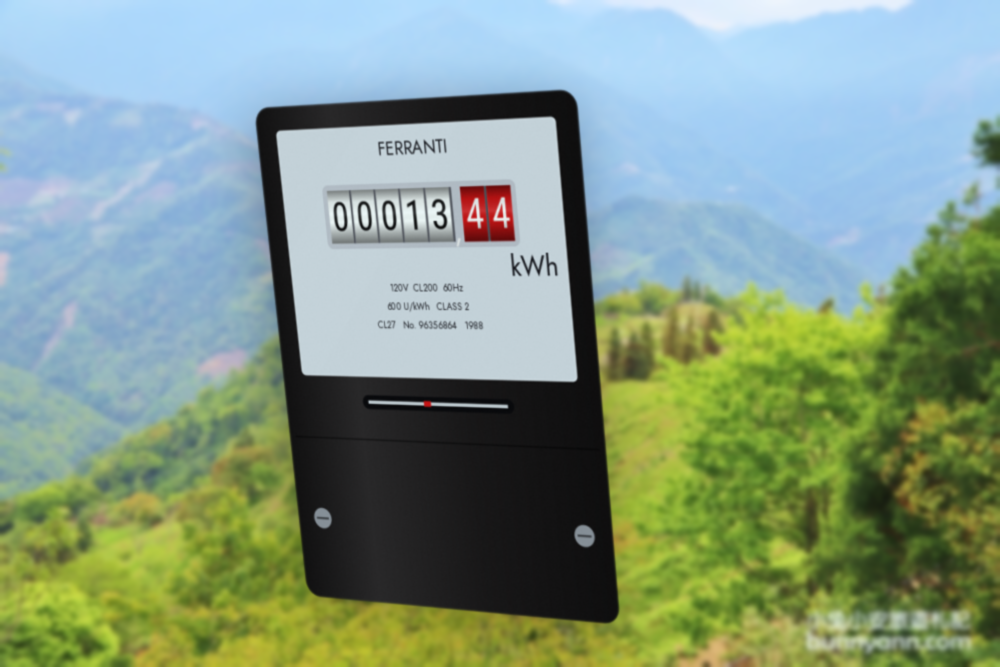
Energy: 13.44 kWh
